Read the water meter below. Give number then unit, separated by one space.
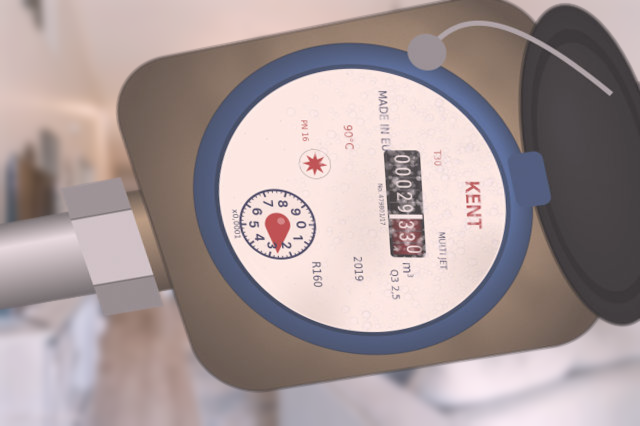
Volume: 29.3302 m³
